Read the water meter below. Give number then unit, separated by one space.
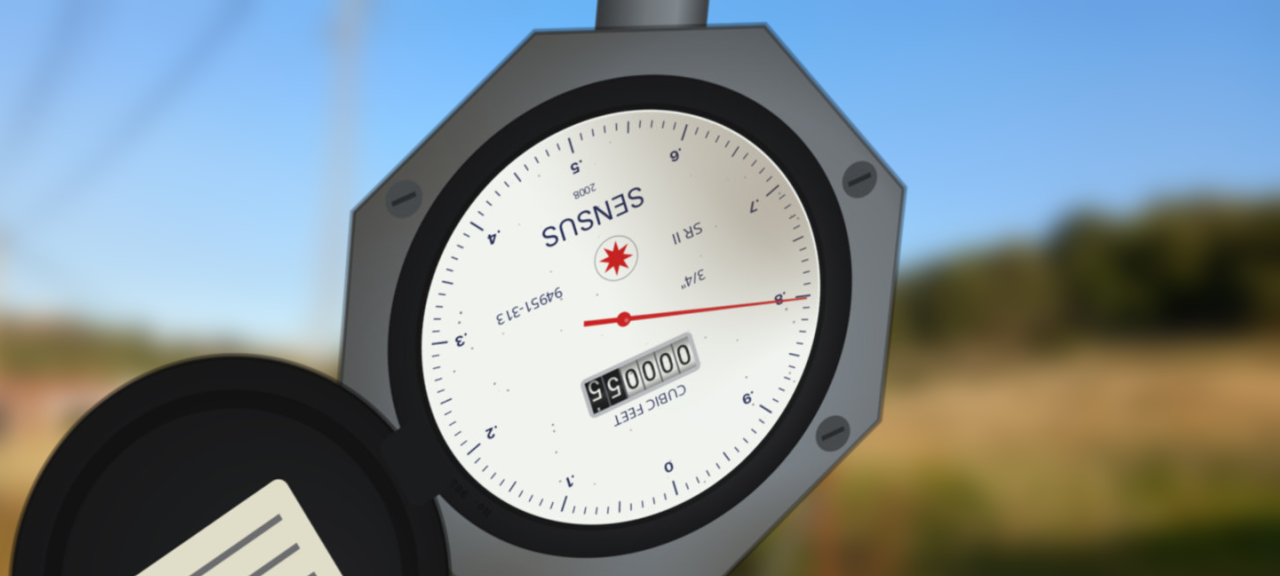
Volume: 54.80 ft³
